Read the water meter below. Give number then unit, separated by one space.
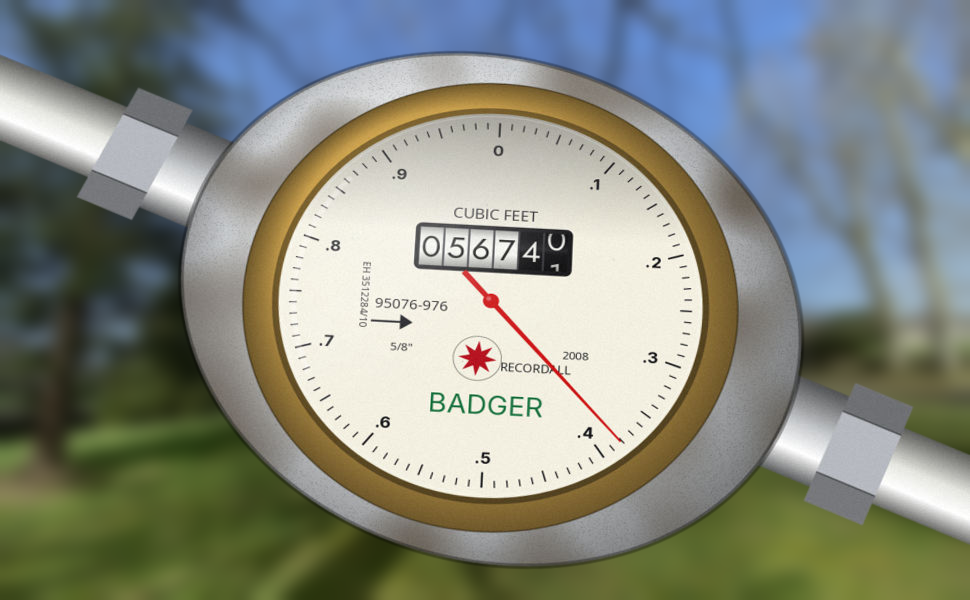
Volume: 56740.38 ft³
